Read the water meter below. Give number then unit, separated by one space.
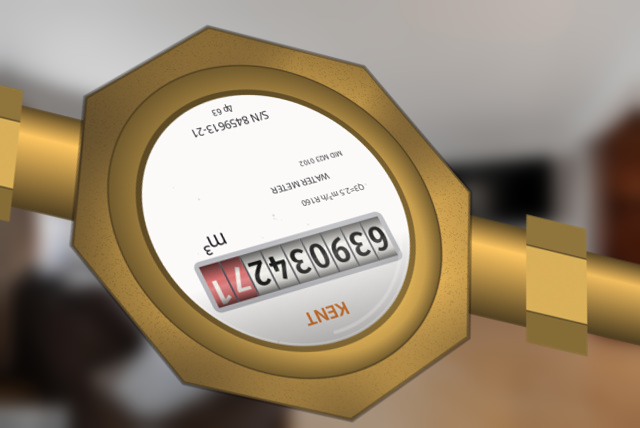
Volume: 6390342.71 m³
